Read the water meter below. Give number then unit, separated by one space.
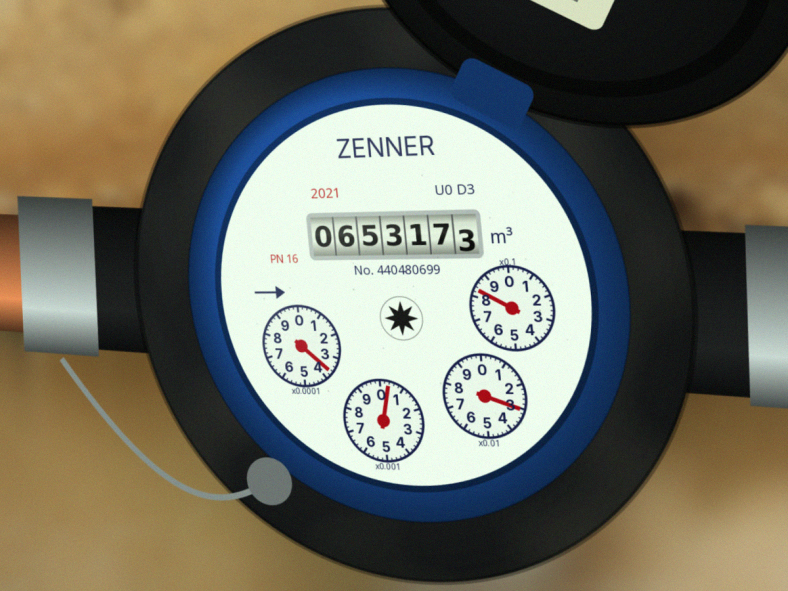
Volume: 653172.8303 m³
